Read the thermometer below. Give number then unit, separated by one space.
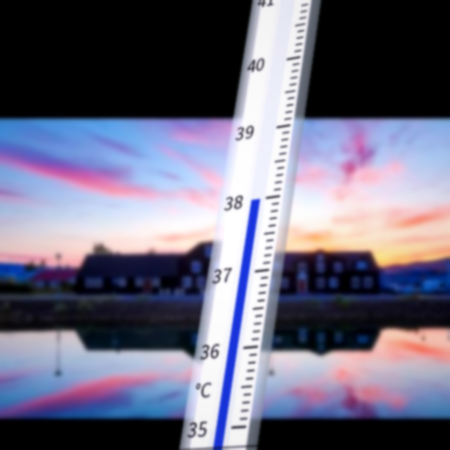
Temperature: 38 °C
